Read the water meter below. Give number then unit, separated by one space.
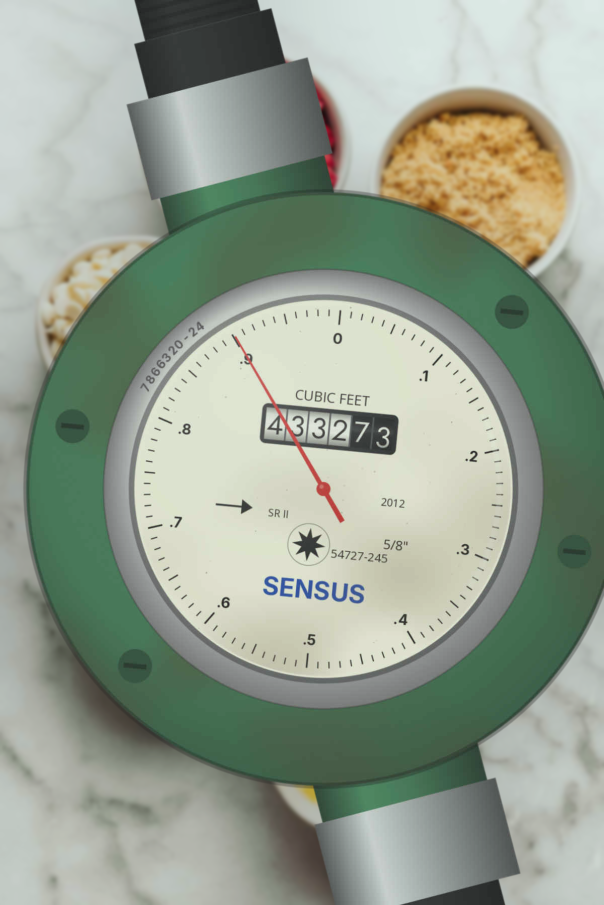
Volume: 433272.90 ft³
